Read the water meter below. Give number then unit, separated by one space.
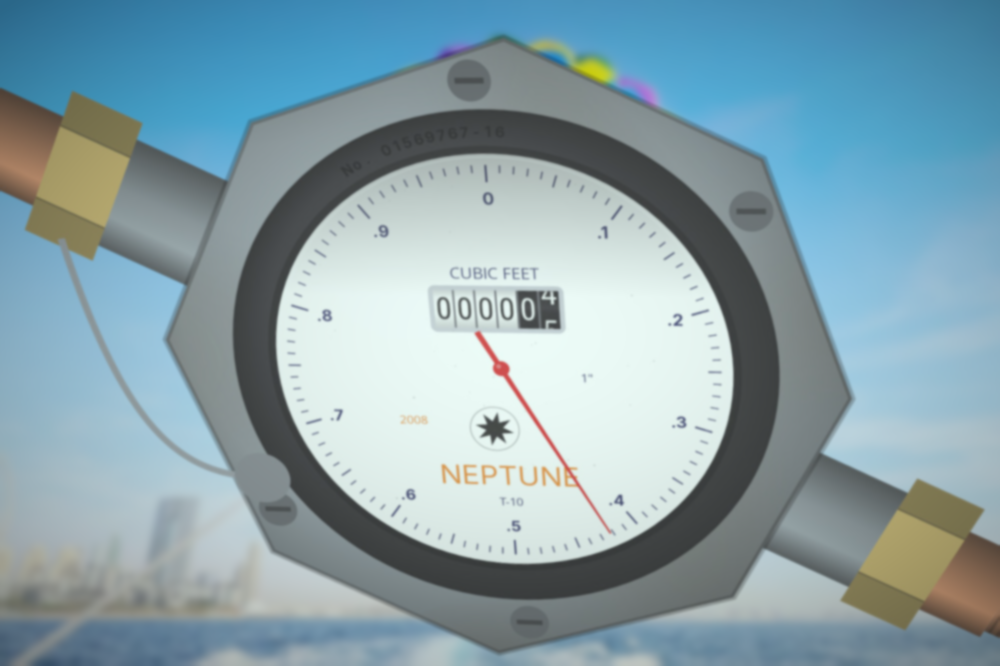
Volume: 4.42 ft³
